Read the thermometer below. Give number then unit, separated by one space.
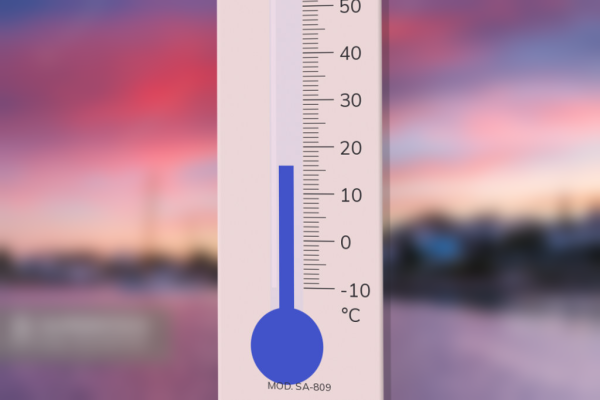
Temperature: 16 °C
